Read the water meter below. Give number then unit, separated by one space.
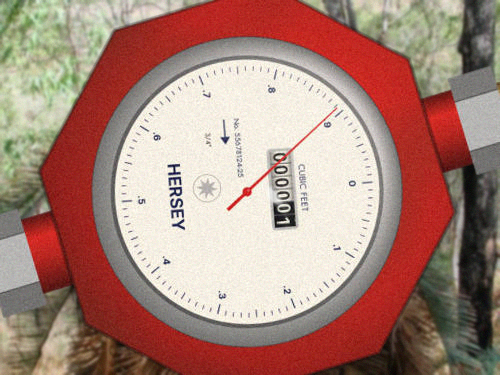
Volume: 0.89 ft³
